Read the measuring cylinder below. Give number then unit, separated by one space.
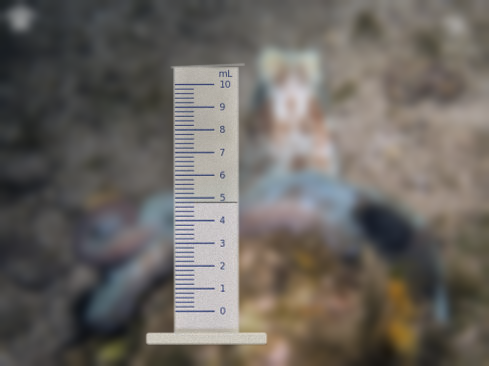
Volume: 4.8 mL
